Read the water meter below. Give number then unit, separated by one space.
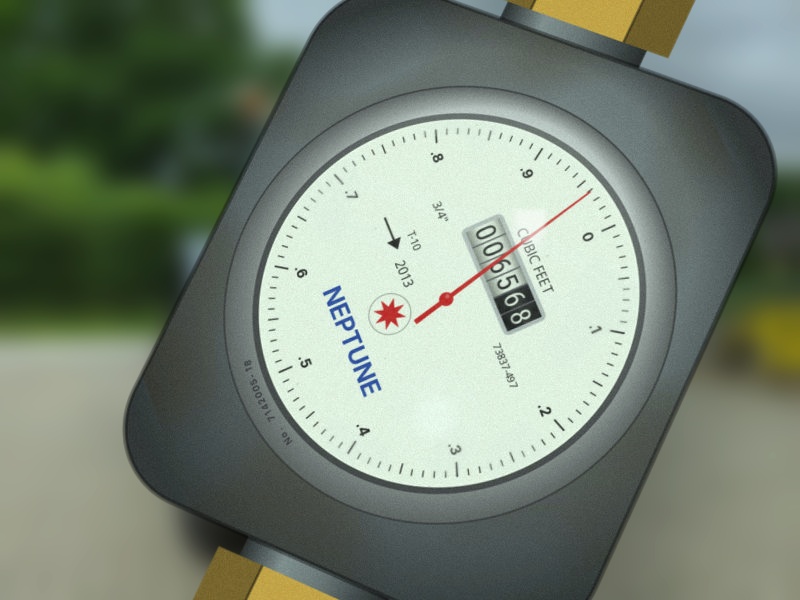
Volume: 6567.96 ft³
